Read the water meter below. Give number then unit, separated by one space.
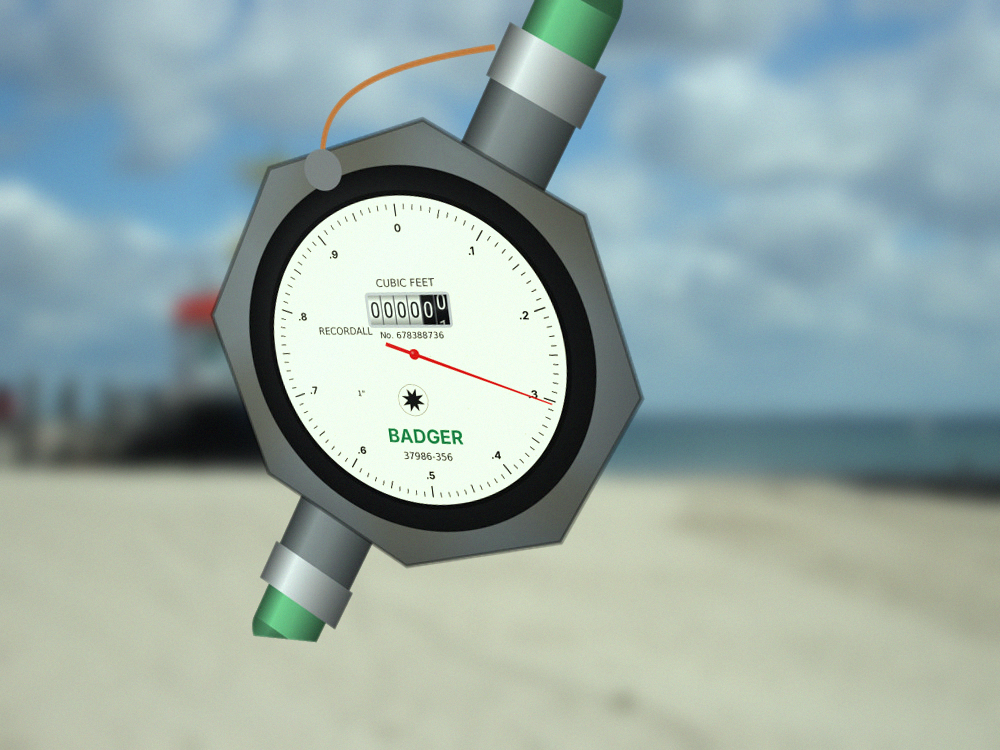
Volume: 0.30 ft³
